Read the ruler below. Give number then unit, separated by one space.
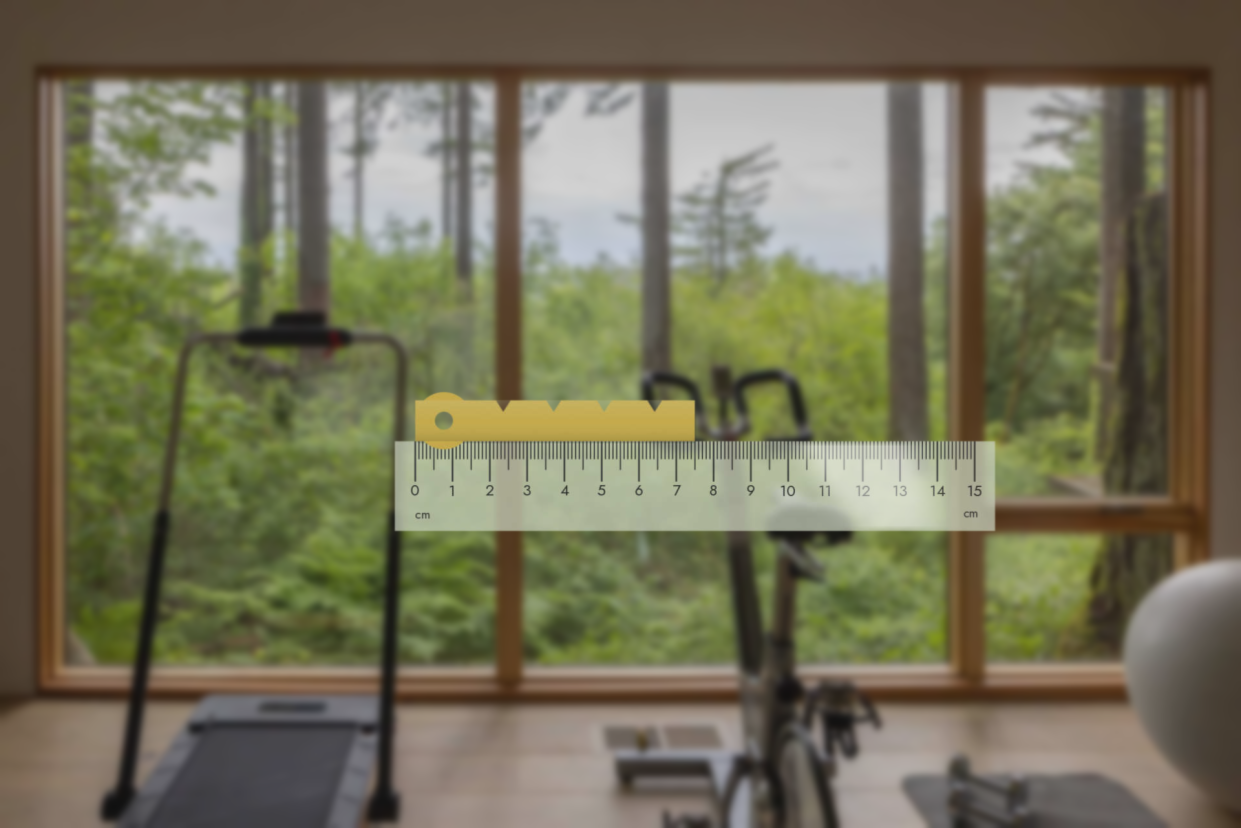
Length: 7.5 cm
